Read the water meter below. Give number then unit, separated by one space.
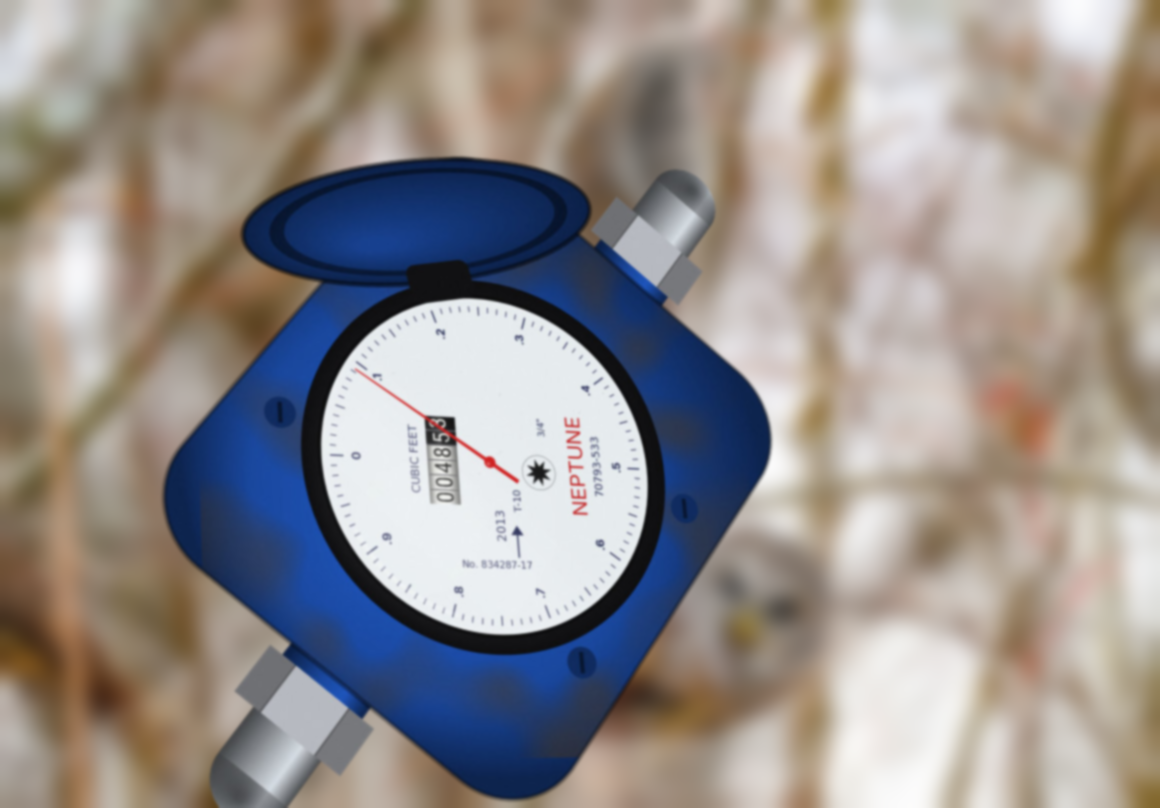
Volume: 4853.09 ft³
